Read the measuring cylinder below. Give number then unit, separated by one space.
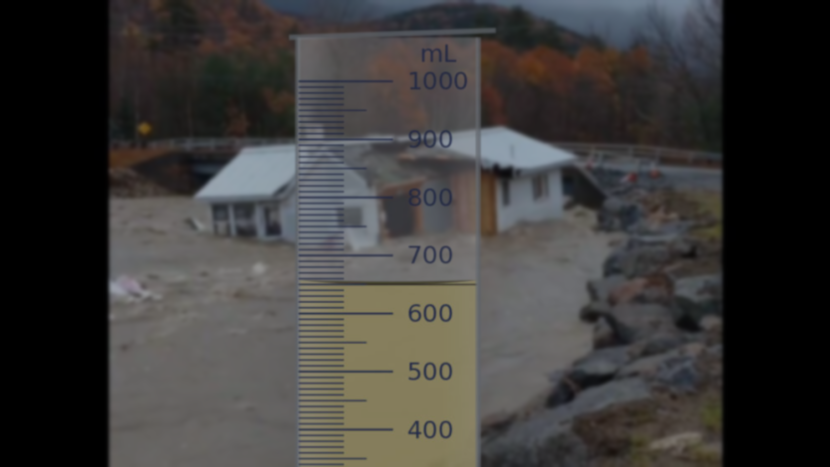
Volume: 650 mL
